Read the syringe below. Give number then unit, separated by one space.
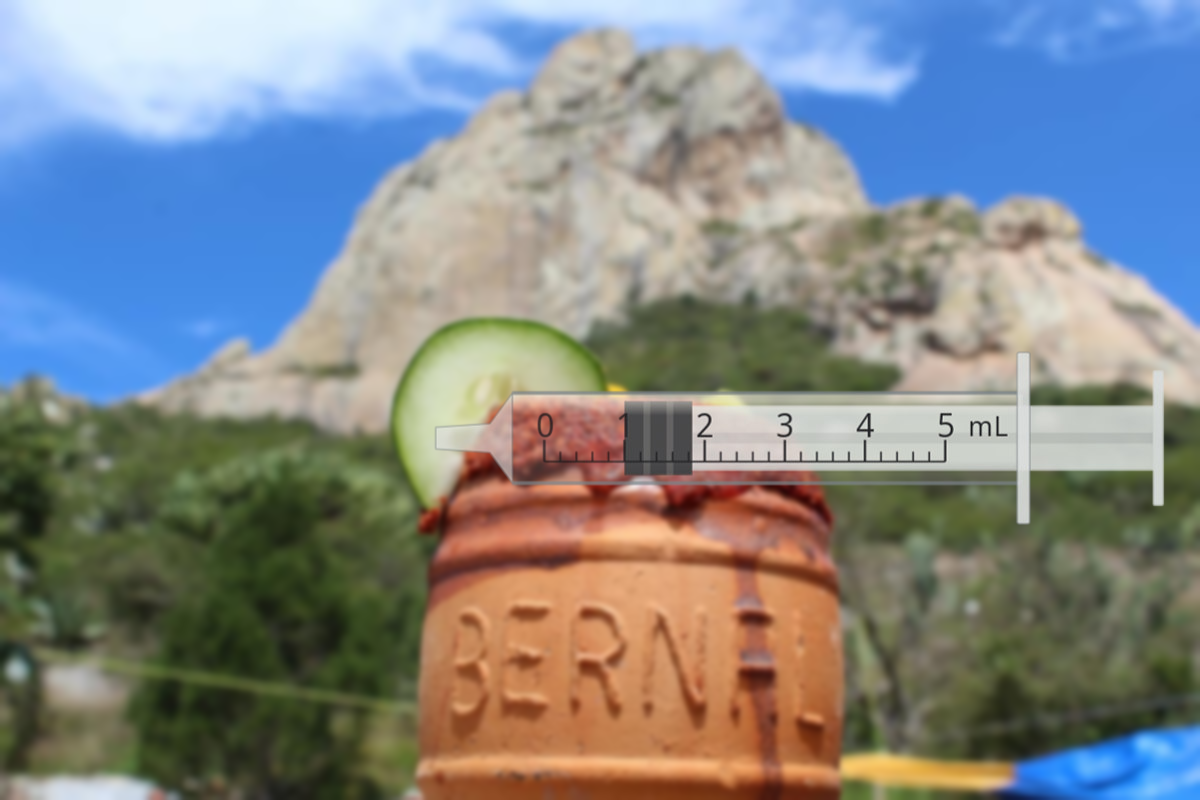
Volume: 1 mL
